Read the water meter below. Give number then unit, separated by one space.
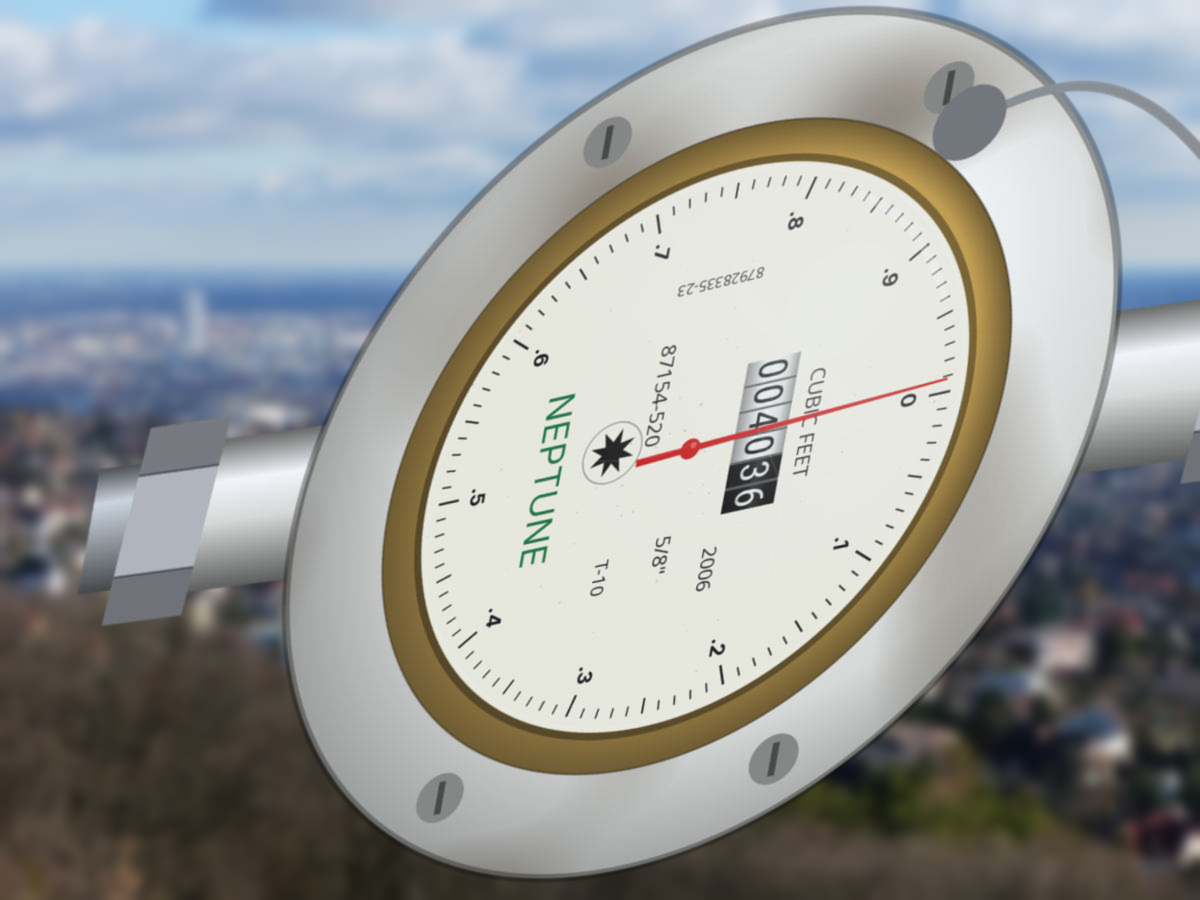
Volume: 4035.99 ft³
